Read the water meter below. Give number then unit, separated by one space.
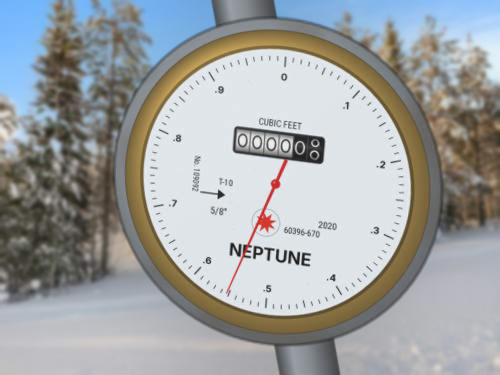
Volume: 8.55 ft³
